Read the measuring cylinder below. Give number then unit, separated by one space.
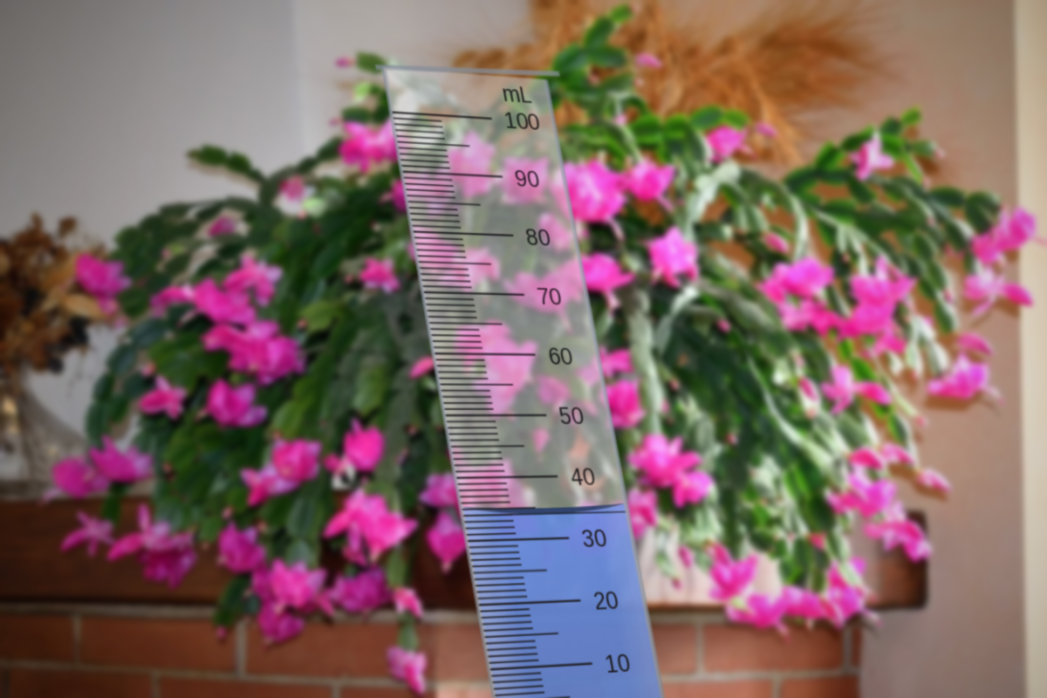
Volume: 34 mL
